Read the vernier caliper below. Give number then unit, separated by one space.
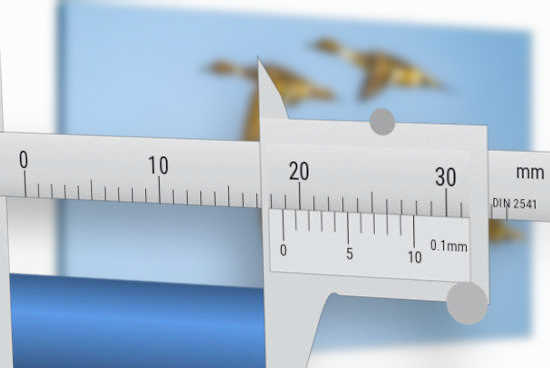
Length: 18.8 mm
